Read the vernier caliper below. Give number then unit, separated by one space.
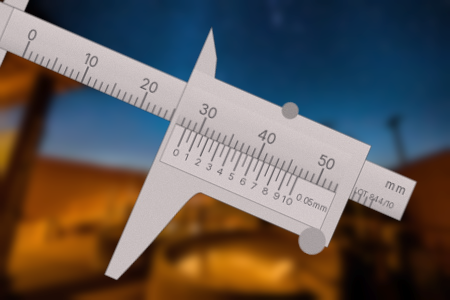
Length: 27.8 mm
